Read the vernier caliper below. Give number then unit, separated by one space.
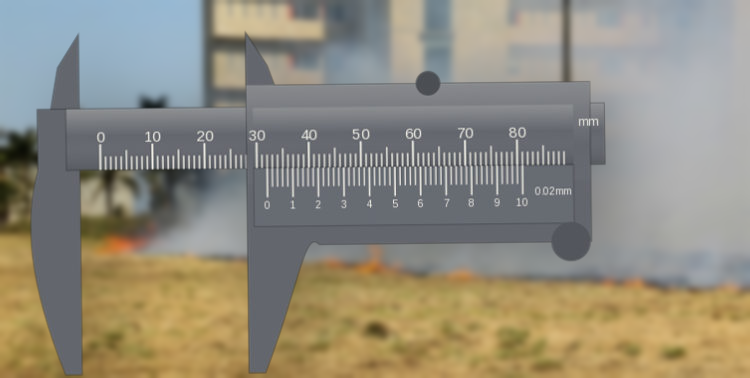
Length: 32.0 mm
